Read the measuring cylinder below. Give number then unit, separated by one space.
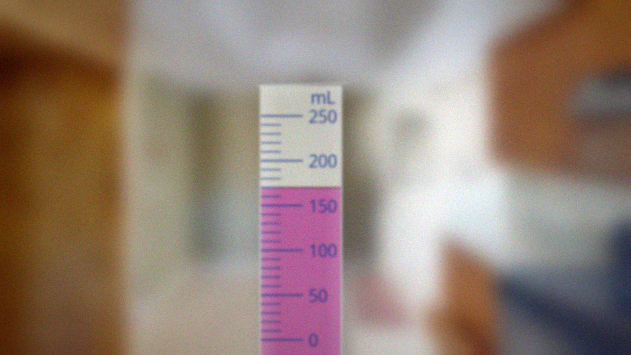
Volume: 170 mL
